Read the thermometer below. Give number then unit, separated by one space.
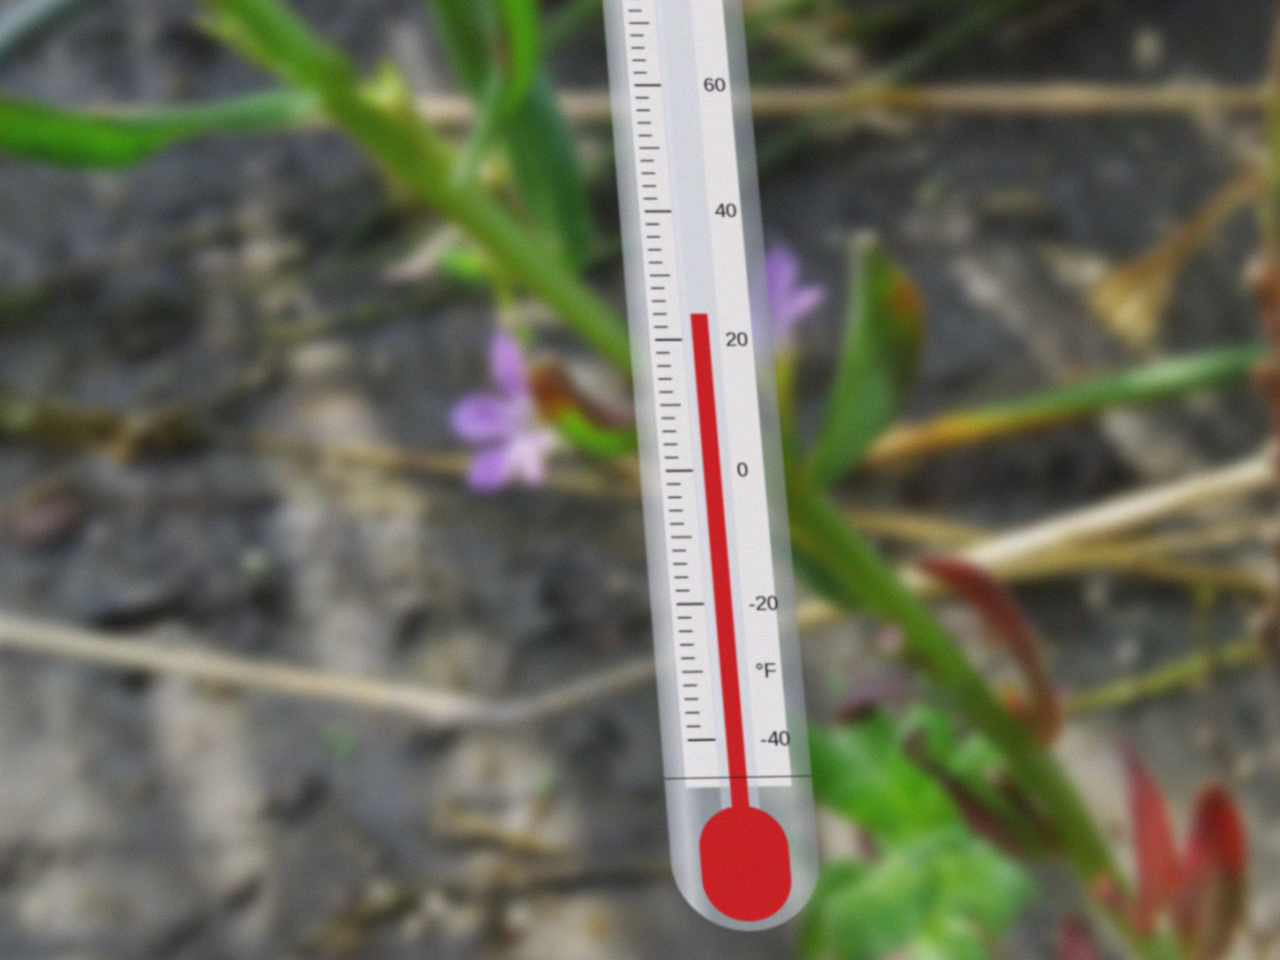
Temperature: 24 °F
